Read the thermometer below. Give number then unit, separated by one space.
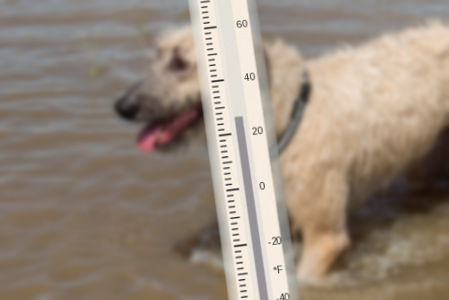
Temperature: 26 °F
